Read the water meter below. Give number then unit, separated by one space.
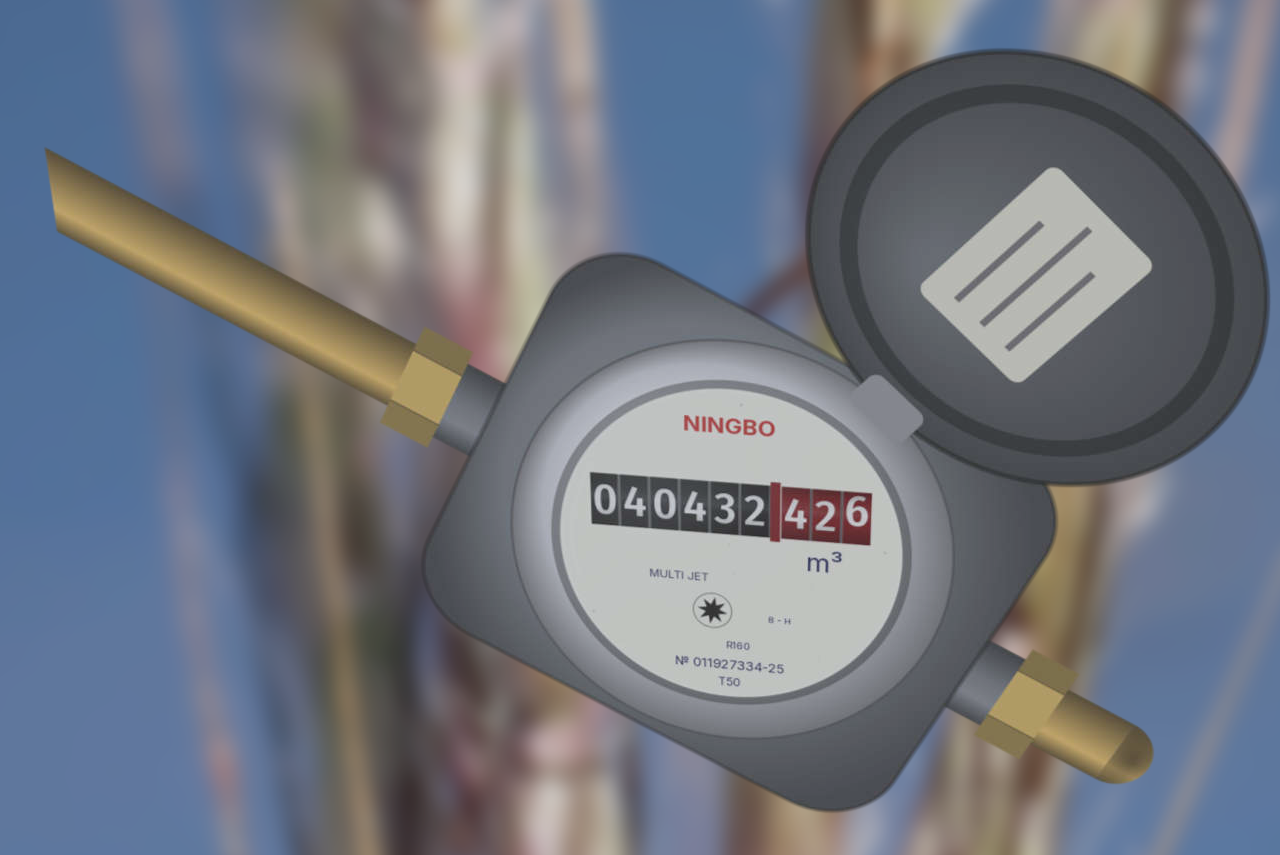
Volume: 40432.426 m³
